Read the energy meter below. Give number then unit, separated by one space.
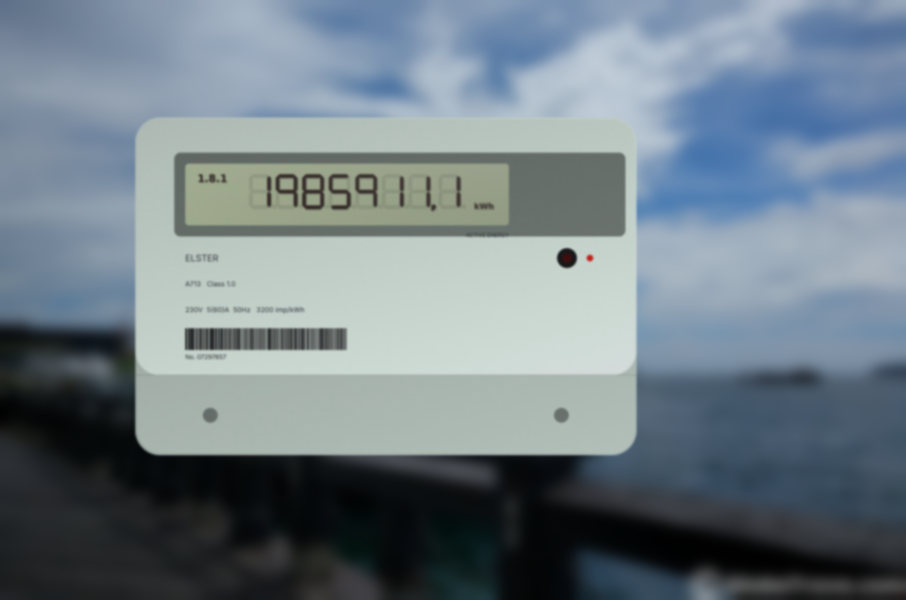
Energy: 1985911.1 kWh
